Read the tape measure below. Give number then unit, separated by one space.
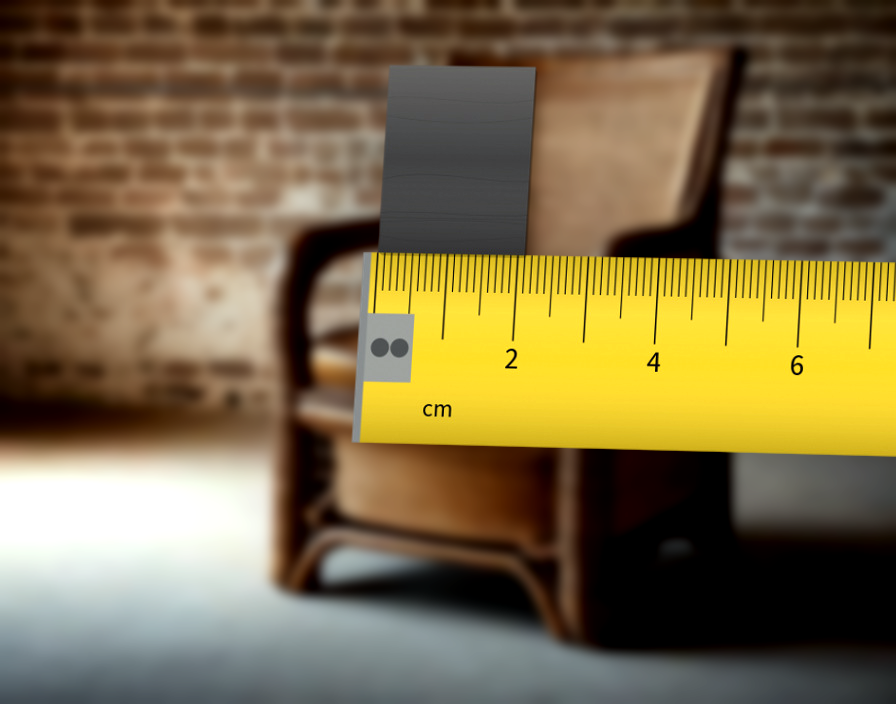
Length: 2.1 cm
